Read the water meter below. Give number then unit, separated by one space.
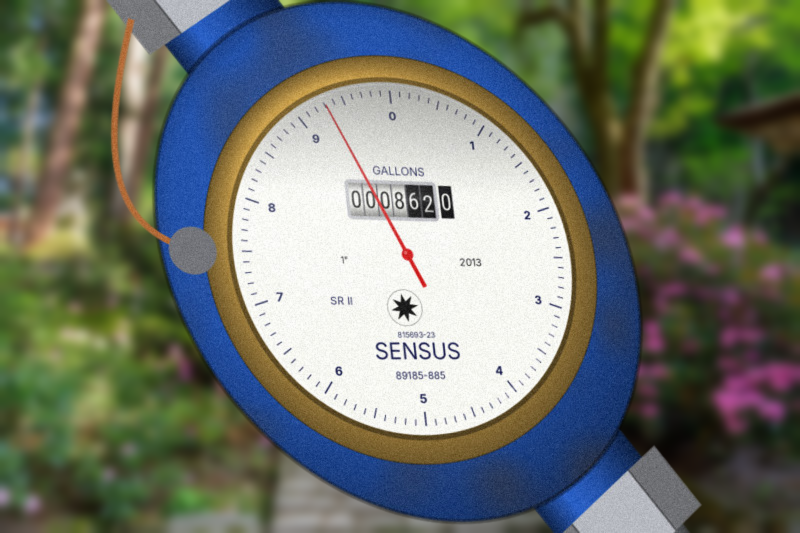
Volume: 8619.3 gal
